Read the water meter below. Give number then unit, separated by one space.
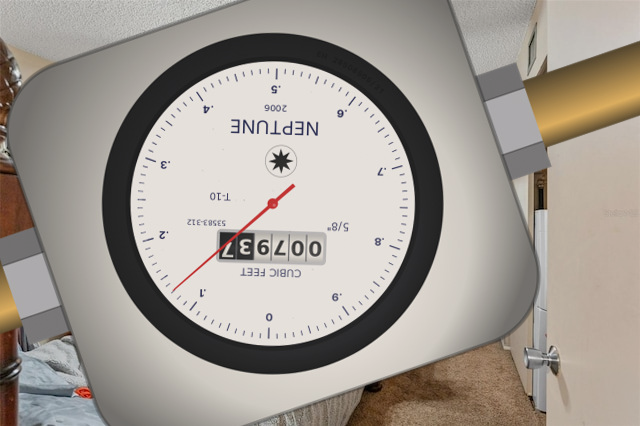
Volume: 7937.13 ft³
